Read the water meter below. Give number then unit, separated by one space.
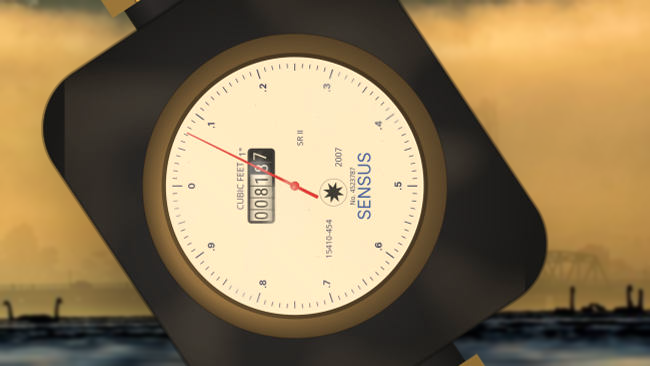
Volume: 8187.07 ft³
